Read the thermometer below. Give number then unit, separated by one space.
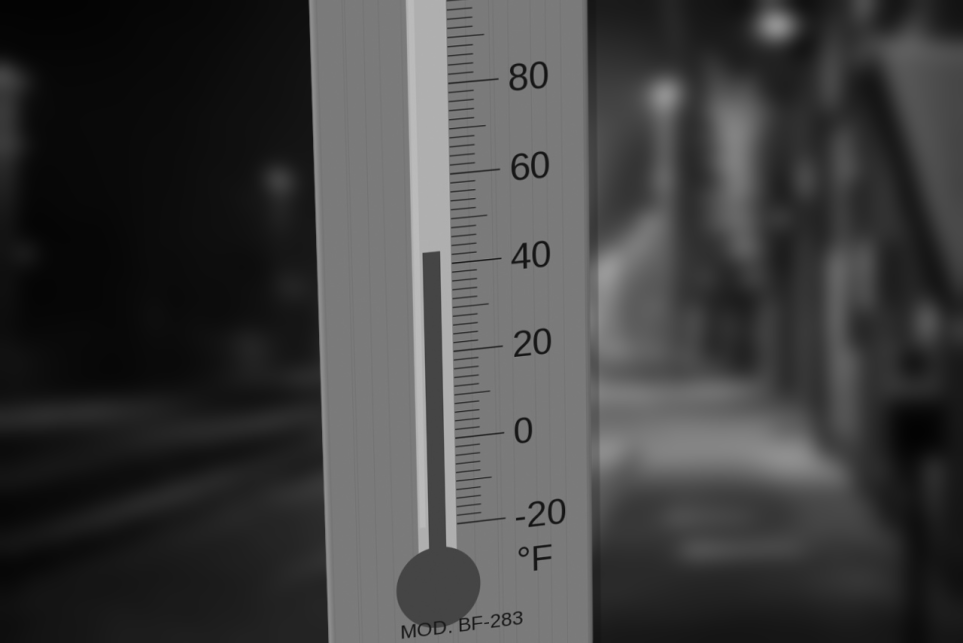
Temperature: 43 °F
